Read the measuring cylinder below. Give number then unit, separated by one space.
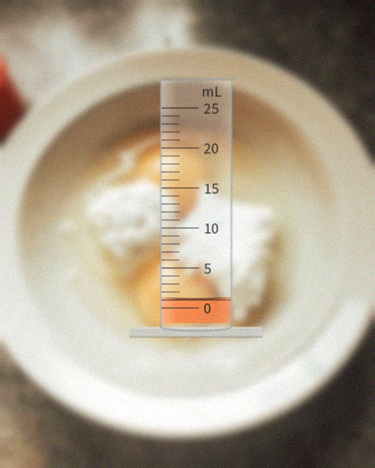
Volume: 1 mL
